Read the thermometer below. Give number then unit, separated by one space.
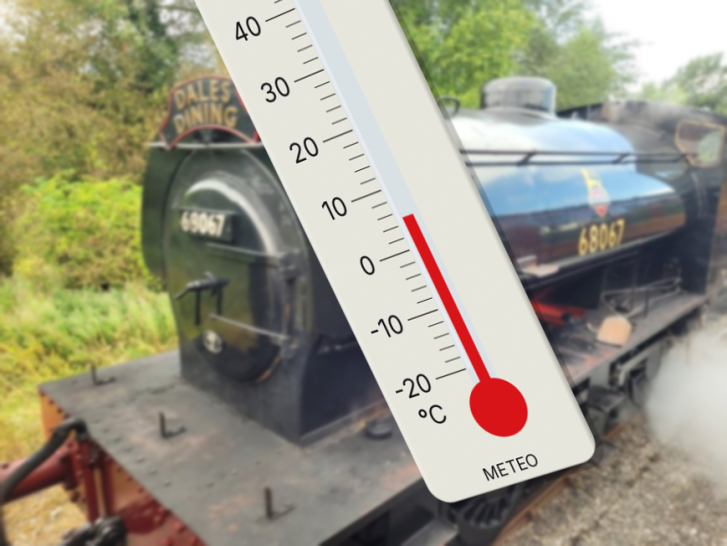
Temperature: 5 °C
